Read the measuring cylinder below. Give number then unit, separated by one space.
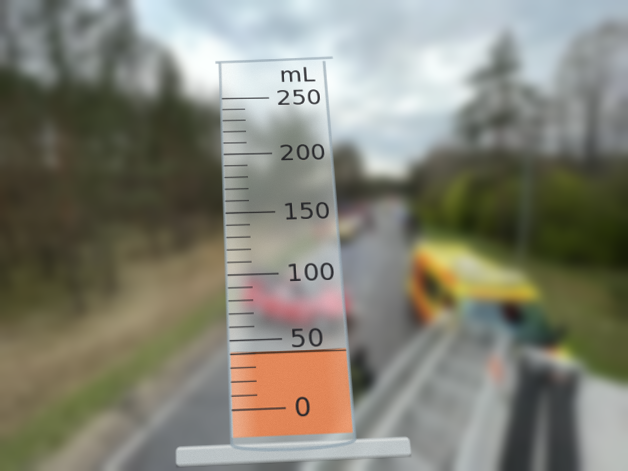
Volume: 40 mL
